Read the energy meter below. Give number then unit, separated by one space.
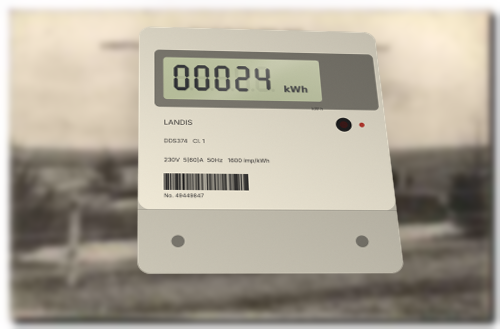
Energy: 24 kWh
